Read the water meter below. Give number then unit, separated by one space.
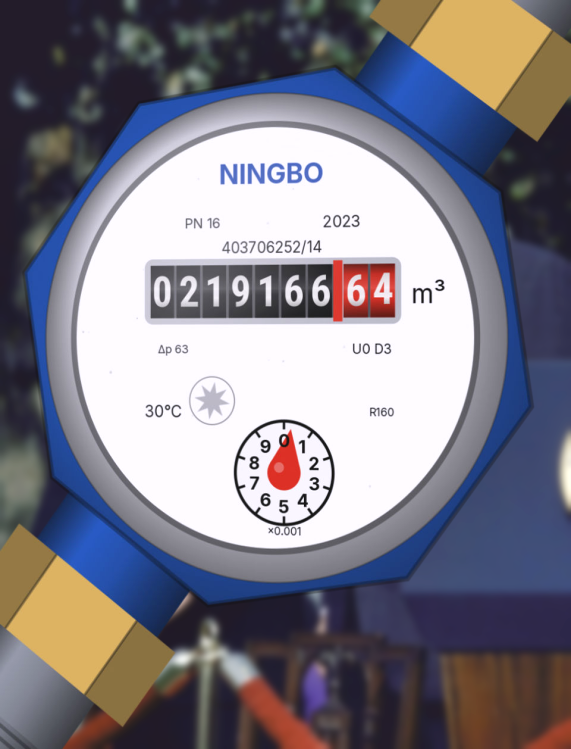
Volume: 219166.640 m³
